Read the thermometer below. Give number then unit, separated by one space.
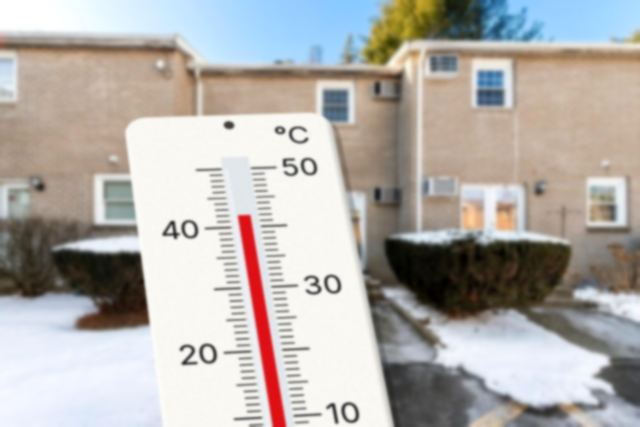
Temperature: 42 °C
